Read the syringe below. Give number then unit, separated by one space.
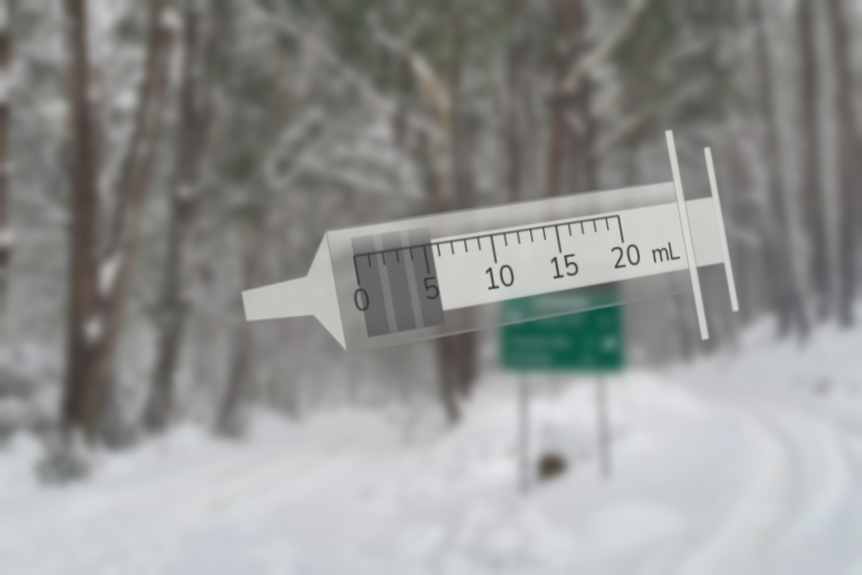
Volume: 0 mL
